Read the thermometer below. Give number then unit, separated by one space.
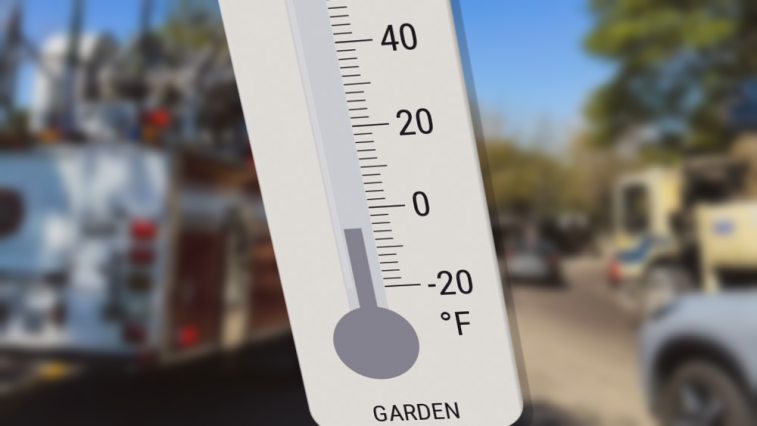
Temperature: -5 °F
